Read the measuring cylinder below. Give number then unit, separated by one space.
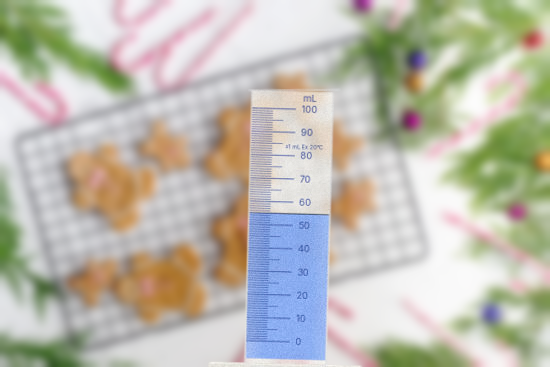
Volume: 55 mL
